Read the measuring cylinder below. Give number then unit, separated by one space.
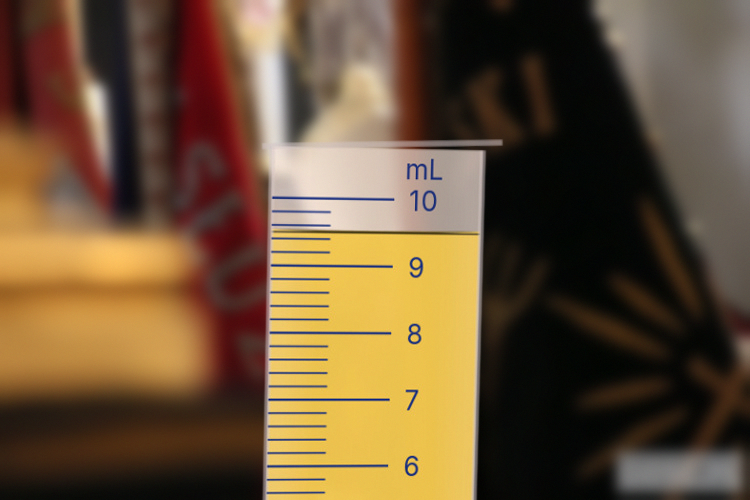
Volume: 9.5 mL
